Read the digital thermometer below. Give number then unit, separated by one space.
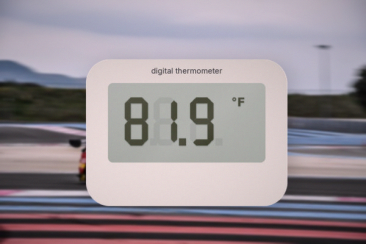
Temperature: 81.9 °F
